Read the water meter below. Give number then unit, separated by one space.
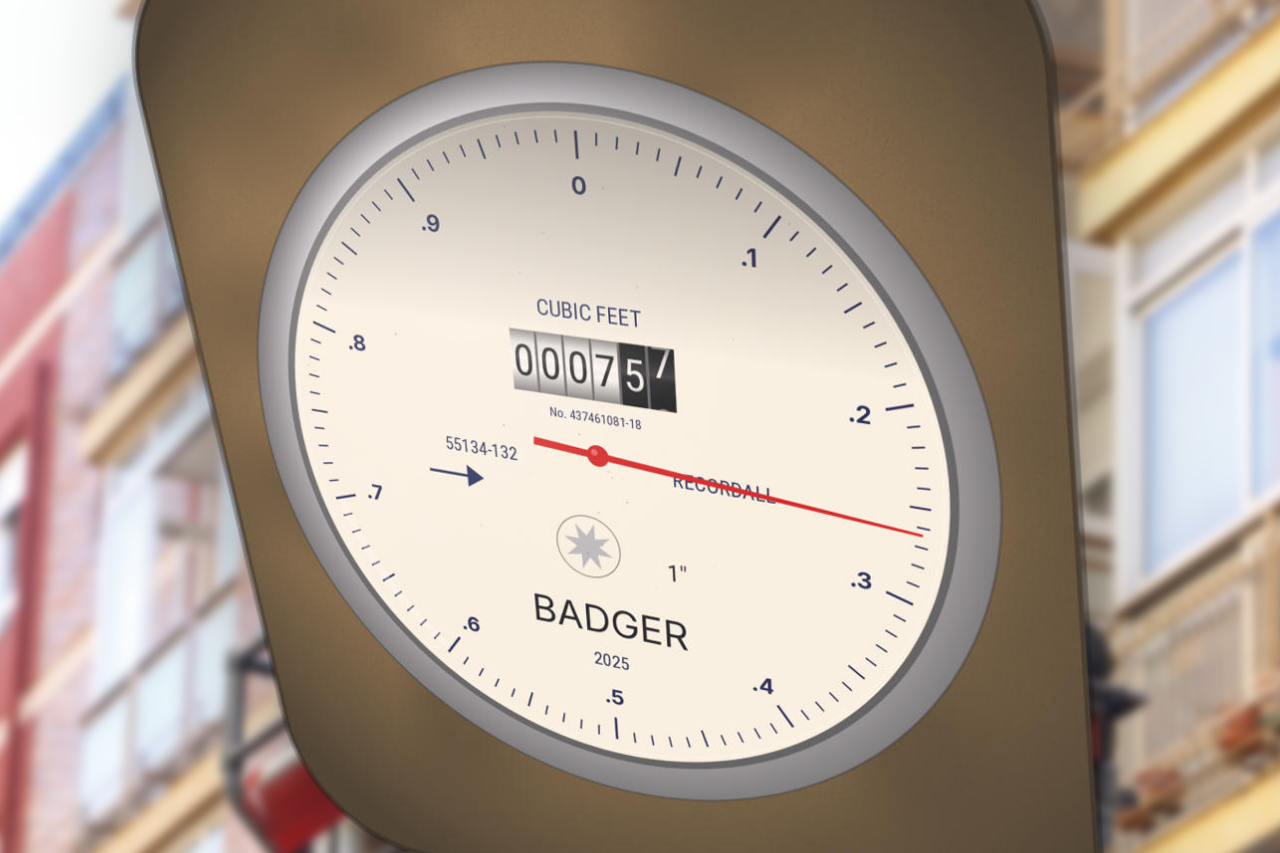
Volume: 757.26 ft³
